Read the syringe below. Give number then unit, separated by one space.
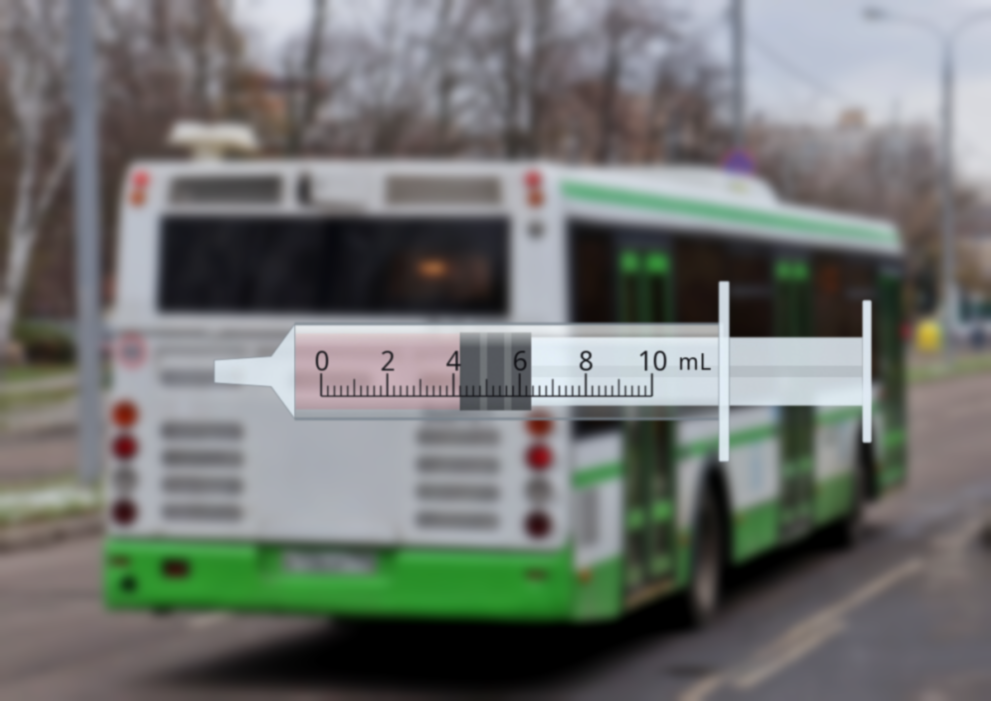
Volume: 4.2 mL
